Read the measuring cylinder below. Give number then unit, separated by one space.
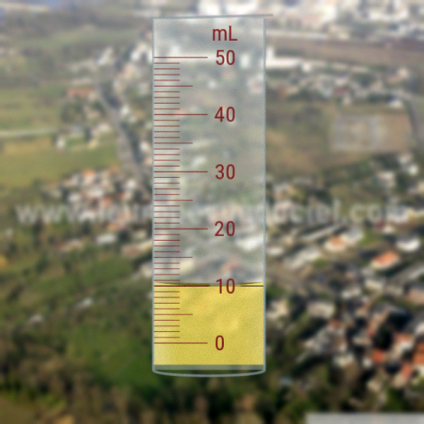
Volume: 10 mL
